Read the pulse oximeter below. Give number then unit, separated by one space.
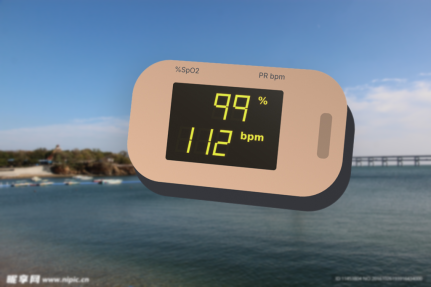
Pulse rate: 112 bpm
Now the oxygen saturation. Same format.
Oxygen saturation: 99 %
